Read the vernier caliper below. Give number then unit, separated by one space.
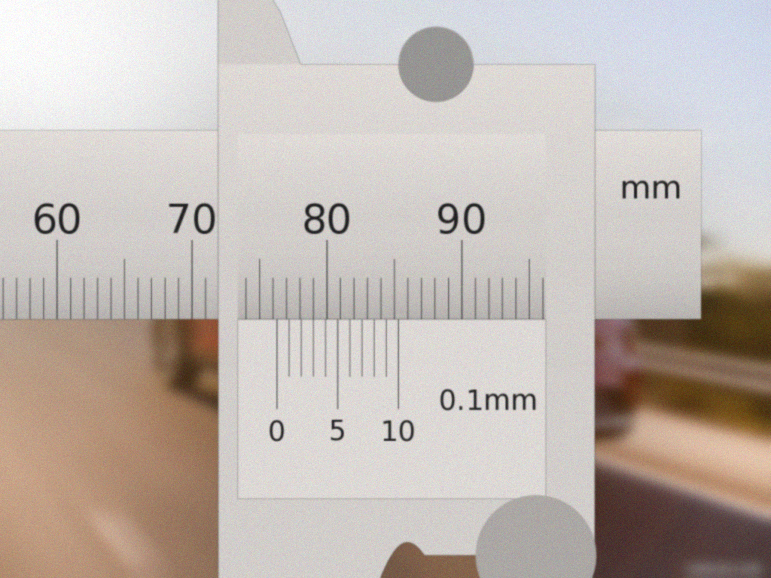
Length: 76.3 mm
